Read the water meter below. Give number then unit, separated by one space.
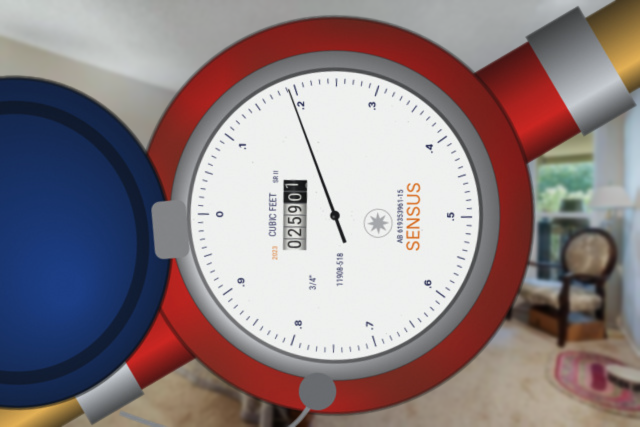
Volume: 25901.19 ft³
